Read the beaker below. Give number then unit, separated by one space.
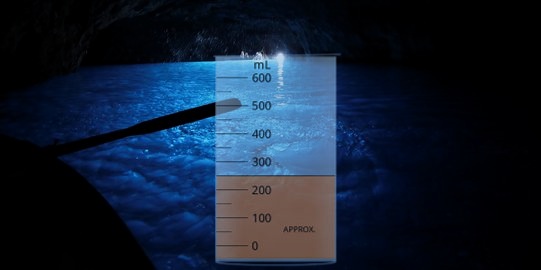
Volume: 250 mL
